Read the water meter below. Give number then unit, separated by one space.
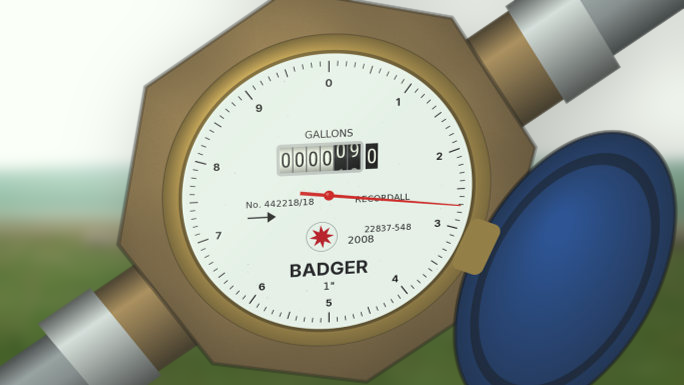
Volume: 92.7 gal
